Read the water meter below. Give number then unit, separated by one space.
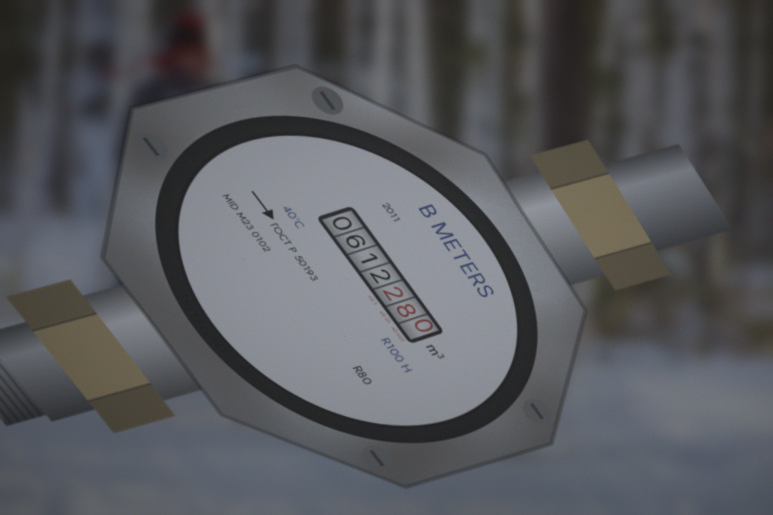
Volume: 612.280 m³
